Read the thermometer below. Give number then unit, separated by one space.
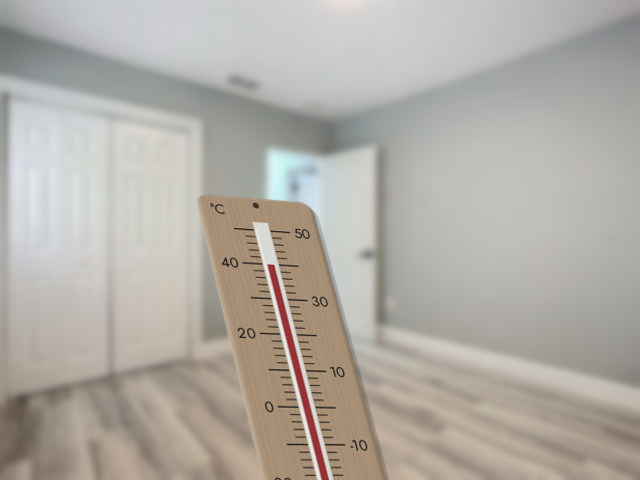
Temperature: 40 °C
